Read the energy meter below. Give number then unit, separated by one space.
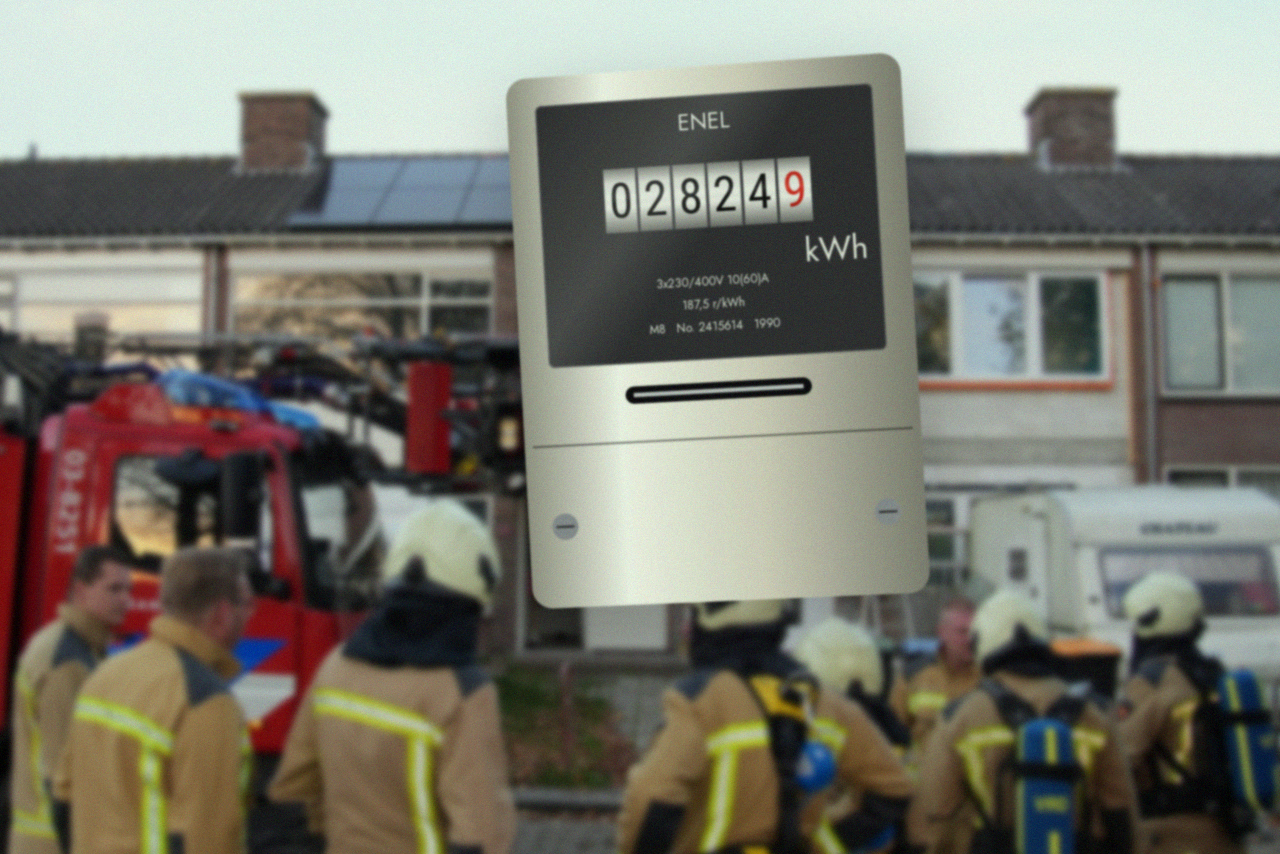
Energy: 2824.9 kWh
